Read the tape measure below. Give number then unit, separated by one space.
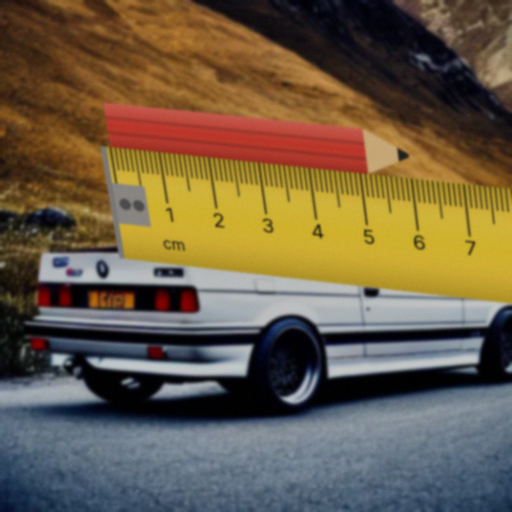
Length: 6 cm
